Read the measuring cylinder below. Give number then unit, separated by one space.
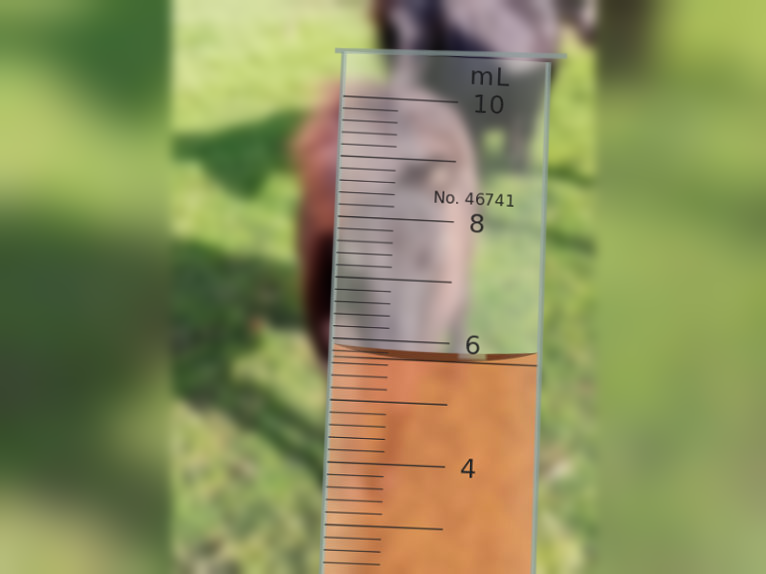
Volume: 5.7 mL
